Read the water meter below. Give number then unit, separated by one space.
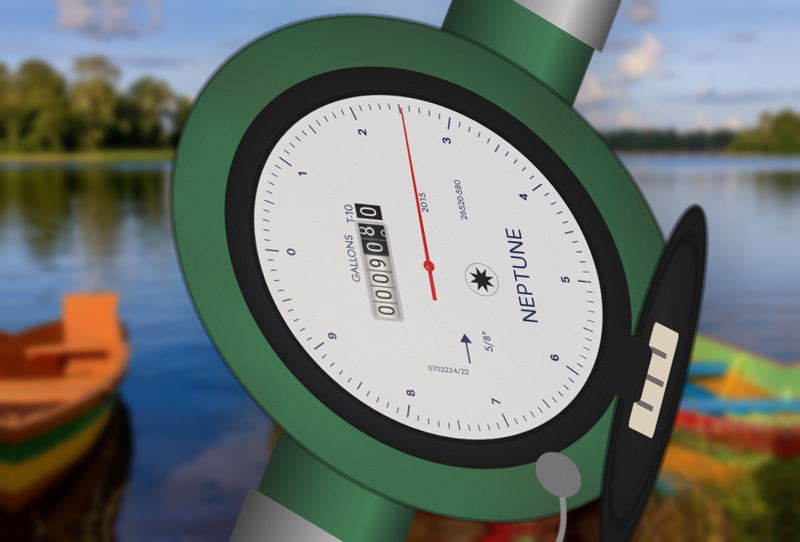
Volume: 9082.5 gal
